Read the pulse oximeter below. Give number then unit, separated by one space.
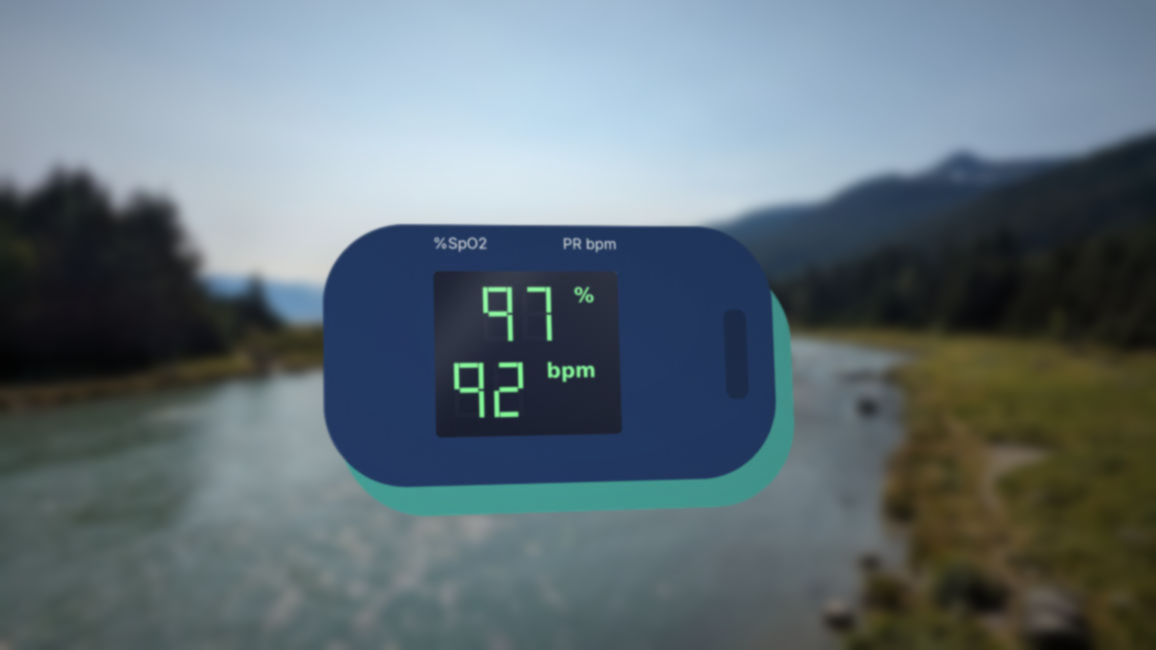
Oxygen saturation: 97 %
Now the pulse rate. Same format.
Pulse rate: 92 bpm
